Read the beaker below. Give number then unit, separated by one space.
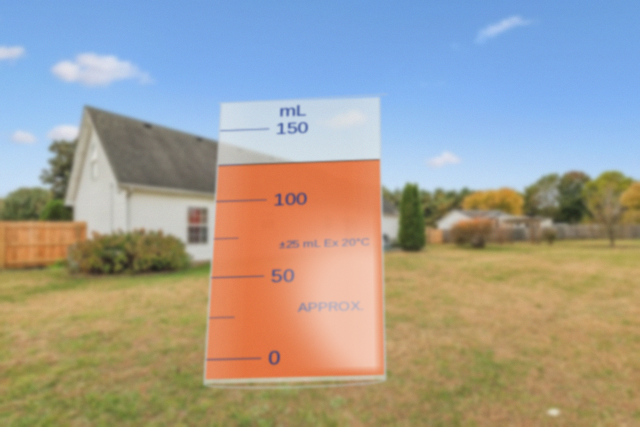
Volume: 125 mL
